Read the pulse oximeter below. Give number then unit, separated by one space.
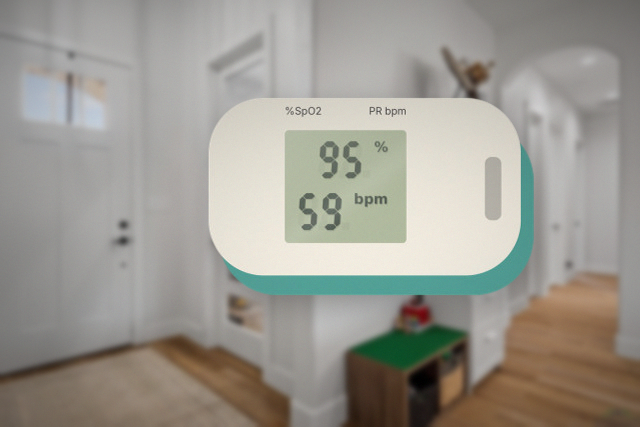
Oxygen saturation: 95 %
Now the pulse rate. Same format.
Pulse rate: 59 bpm
